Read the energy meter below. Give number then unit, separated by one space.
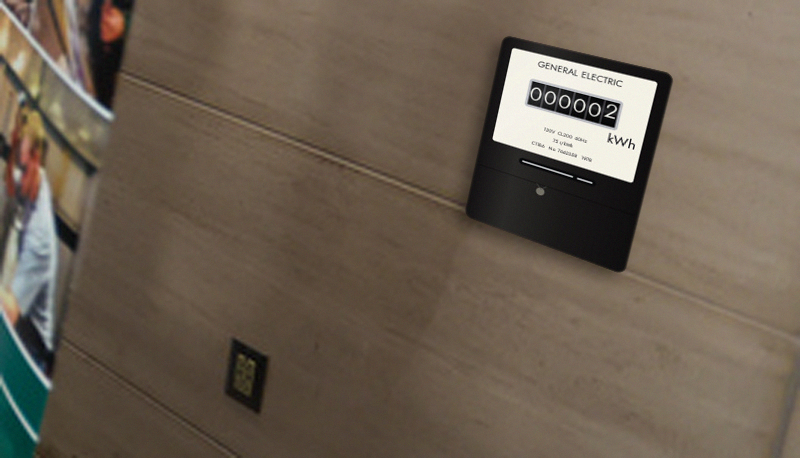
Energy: 2 kWh
